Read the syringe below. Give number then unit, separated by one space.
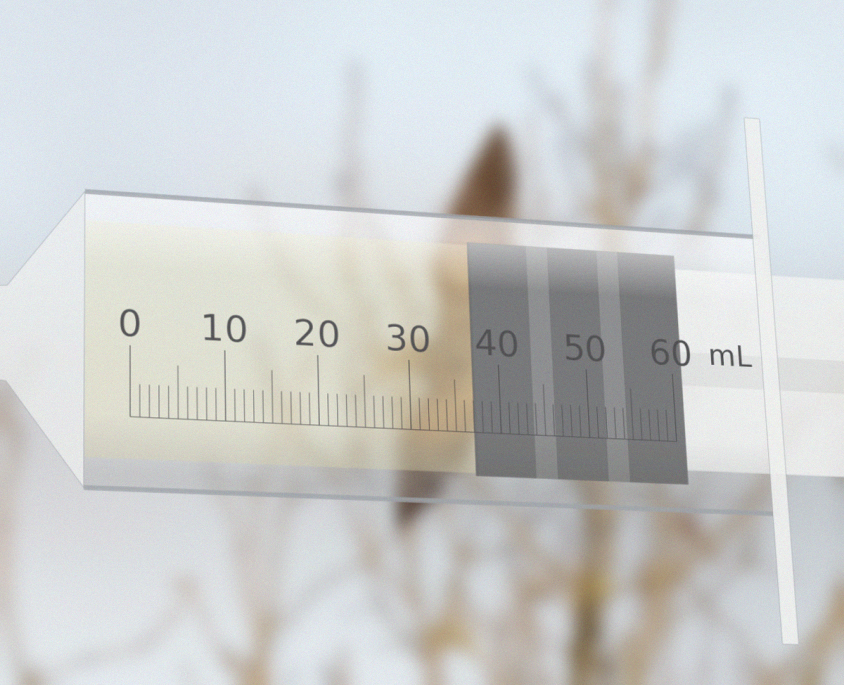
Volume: 37 mL
